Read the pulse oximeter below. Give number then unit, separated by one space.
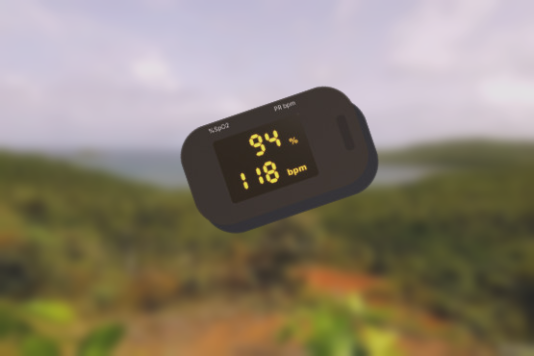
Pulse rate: 118 bpm
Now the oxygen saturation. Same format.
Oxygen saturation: 94 %
